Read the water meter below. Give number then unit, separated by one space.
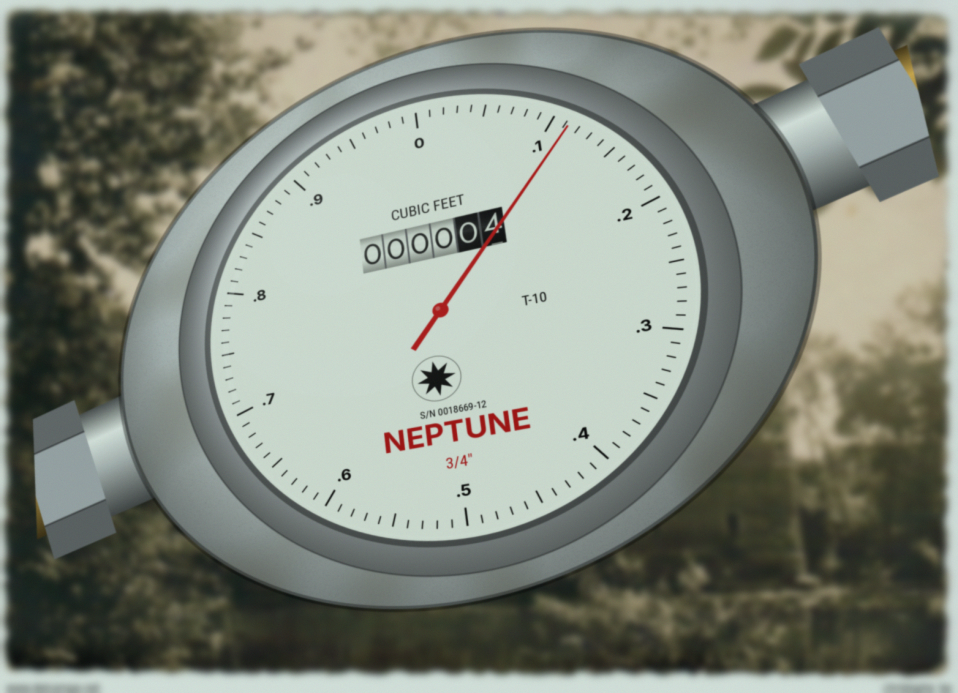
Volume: 4.11 ft³
